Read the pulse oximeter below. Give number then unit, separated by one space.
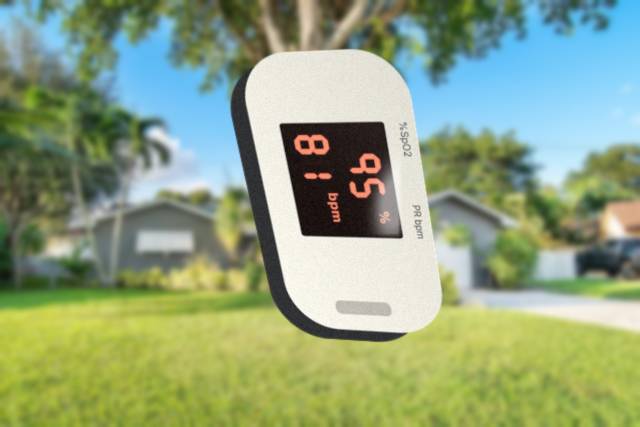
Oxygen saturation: 95 %
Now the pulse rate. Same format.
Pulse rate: 81 bpm
